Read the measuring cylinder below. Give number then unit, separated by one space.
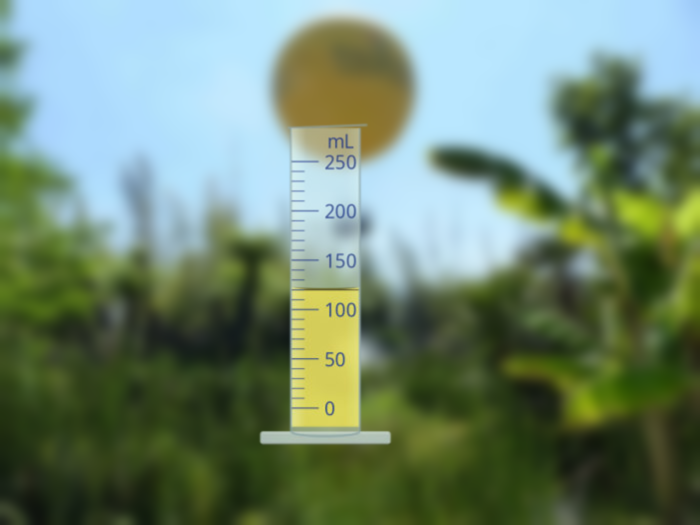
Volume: 120 mL
